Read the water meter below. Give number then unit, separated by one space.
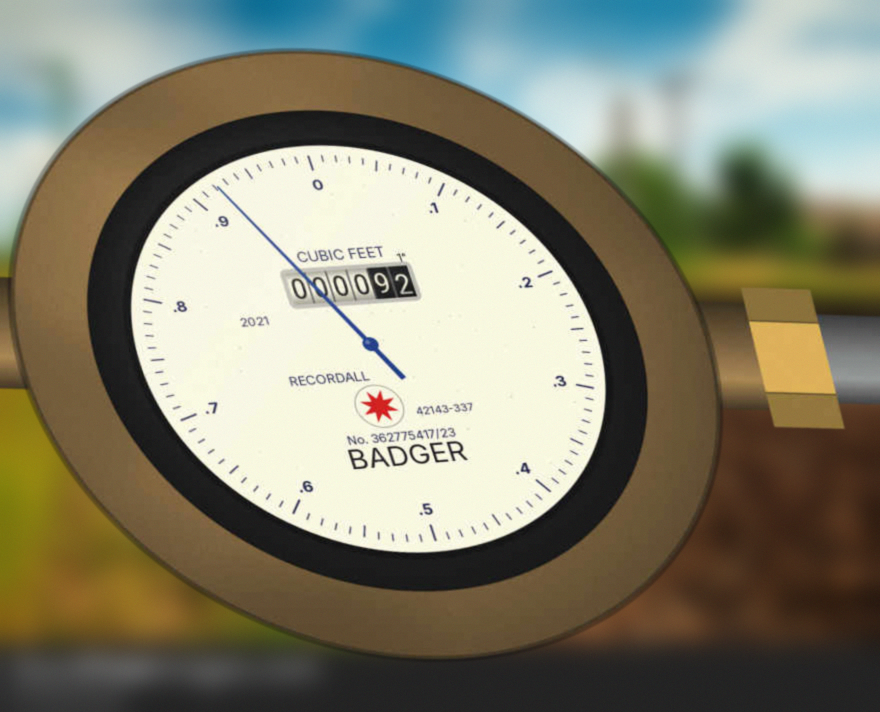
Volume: 91.92 ft³
